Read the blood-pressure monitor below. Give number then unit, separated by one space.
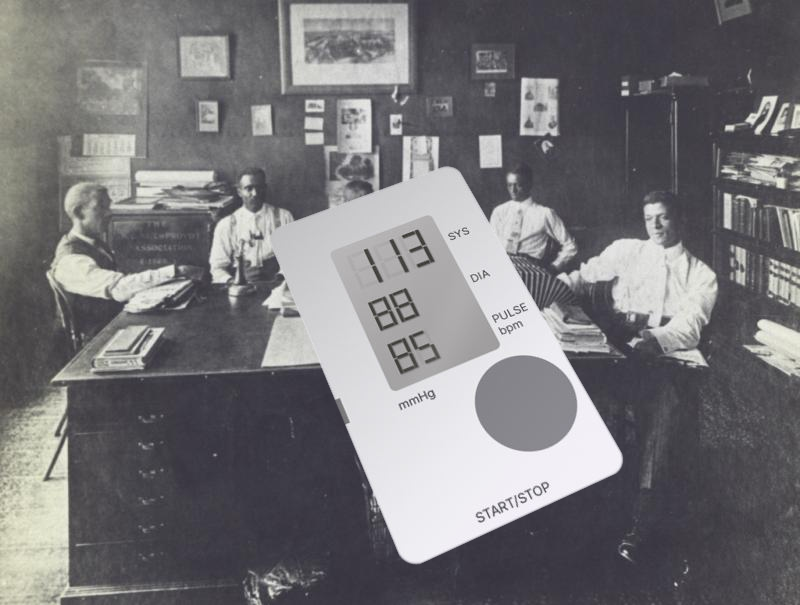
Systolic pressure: 113 mmHg
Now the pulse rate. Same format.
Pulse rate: 85 bpm
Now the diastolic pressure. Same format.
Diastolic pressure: 88 mmHg
